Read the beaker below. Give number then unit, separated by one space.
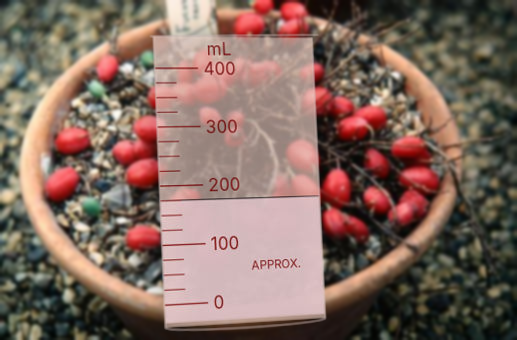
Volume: 175 mL
